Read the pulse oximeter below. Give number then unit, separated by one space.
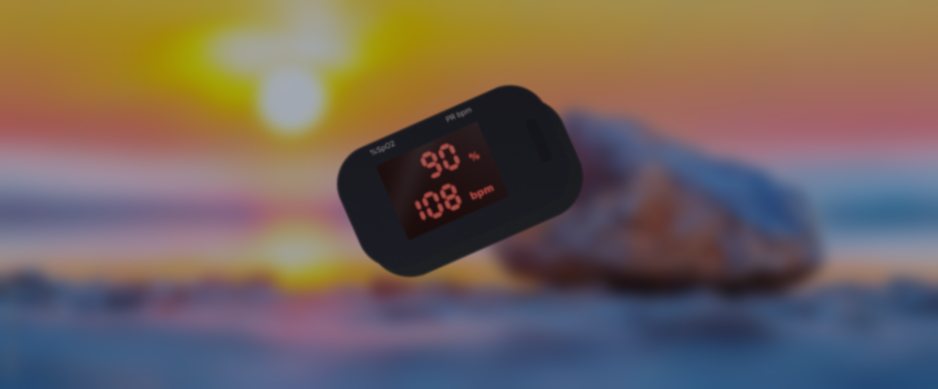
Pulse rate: 108 bpm
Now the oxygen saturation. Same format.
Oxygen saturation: 90 %
